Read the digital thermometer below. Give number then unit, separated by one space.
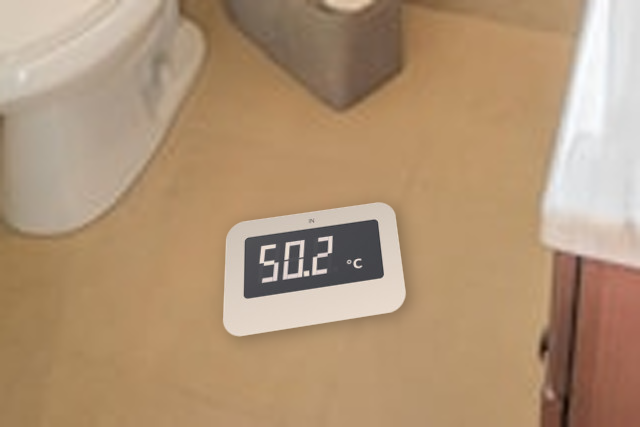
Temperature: 50.2 °C
